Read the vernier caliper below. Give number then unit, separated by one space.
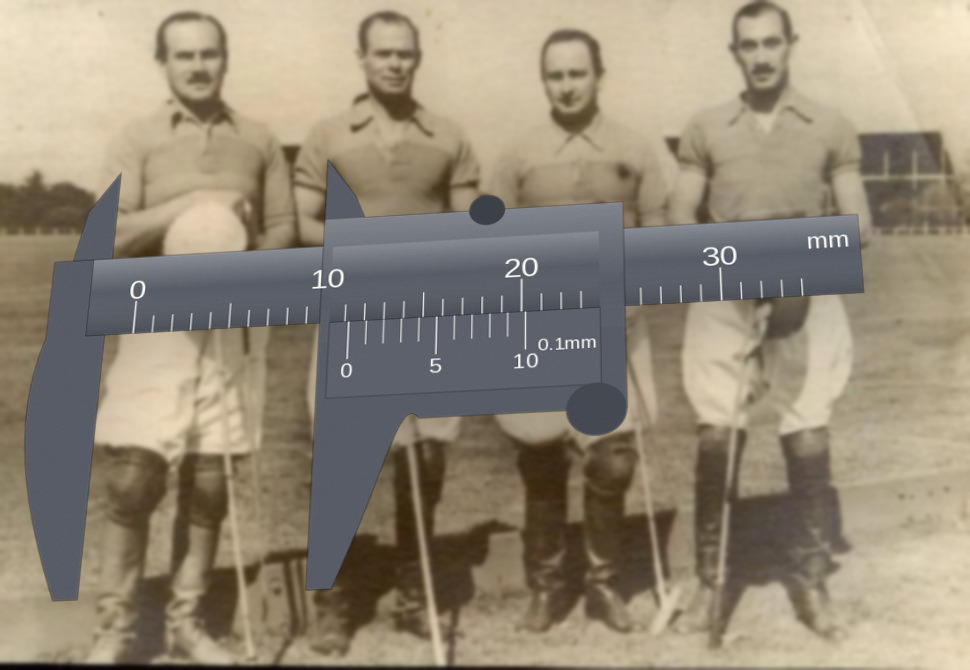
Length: 11.2 mm
